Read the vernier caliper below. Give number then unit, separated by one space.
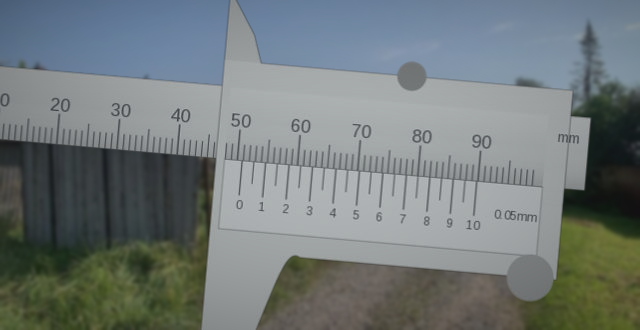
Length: 50.8 mm
